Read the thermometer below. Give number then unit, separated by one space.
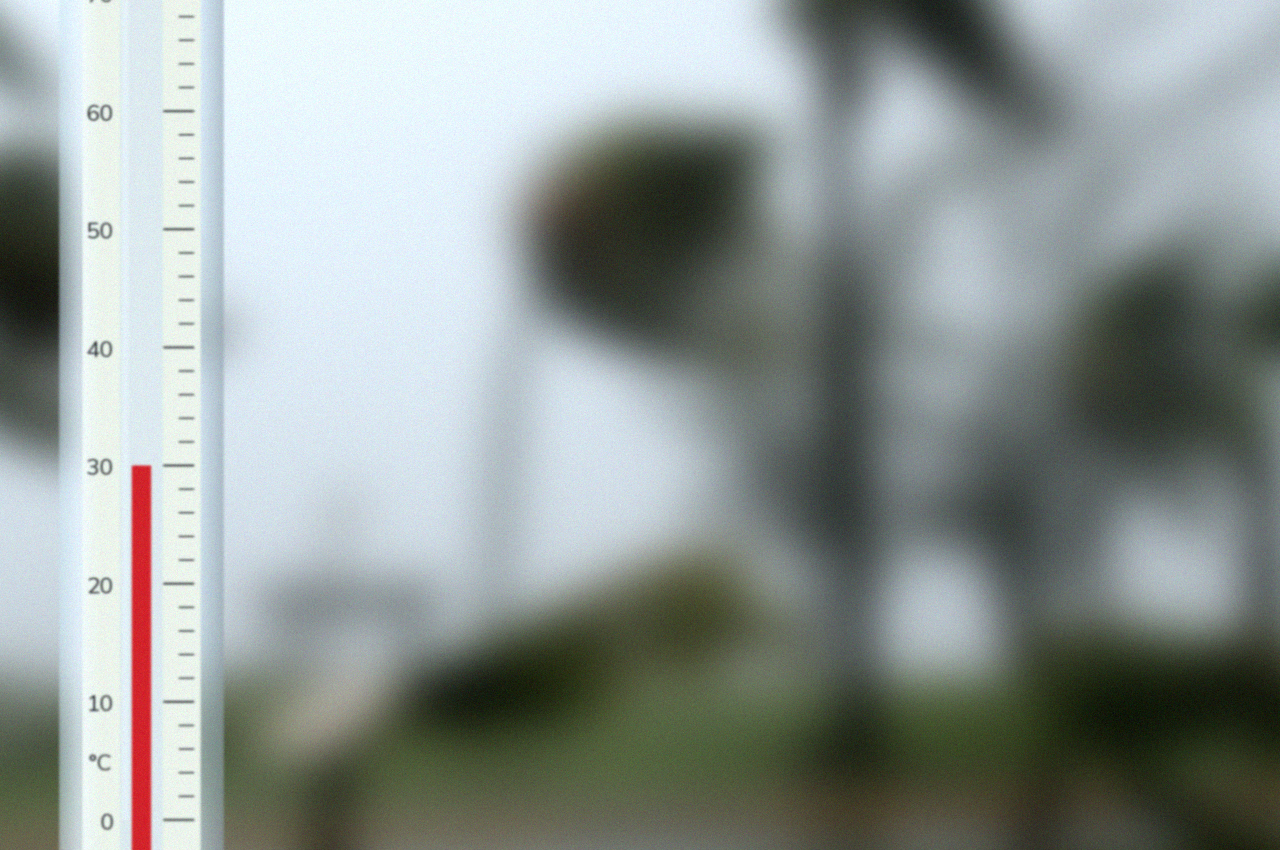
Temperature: 30 °C
